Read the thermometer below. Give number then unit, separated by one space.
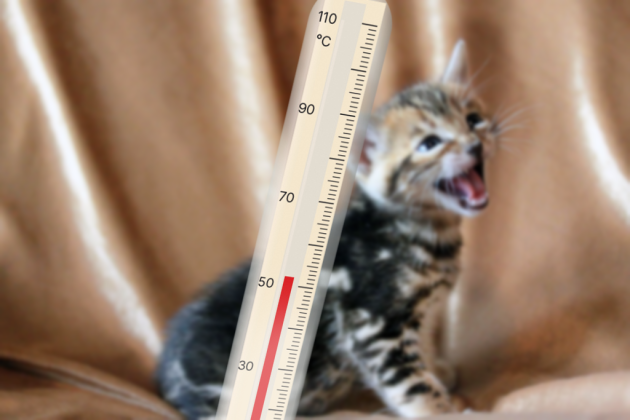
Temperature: 52 °C
